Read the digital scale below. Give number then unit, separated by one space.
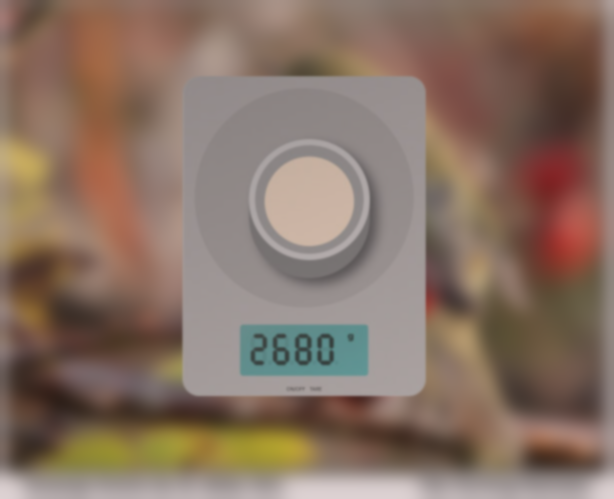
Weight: 2680 g
